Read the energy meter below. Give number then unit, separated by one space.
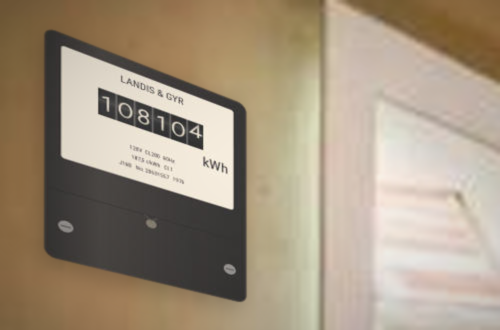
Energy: 108104 kWh
